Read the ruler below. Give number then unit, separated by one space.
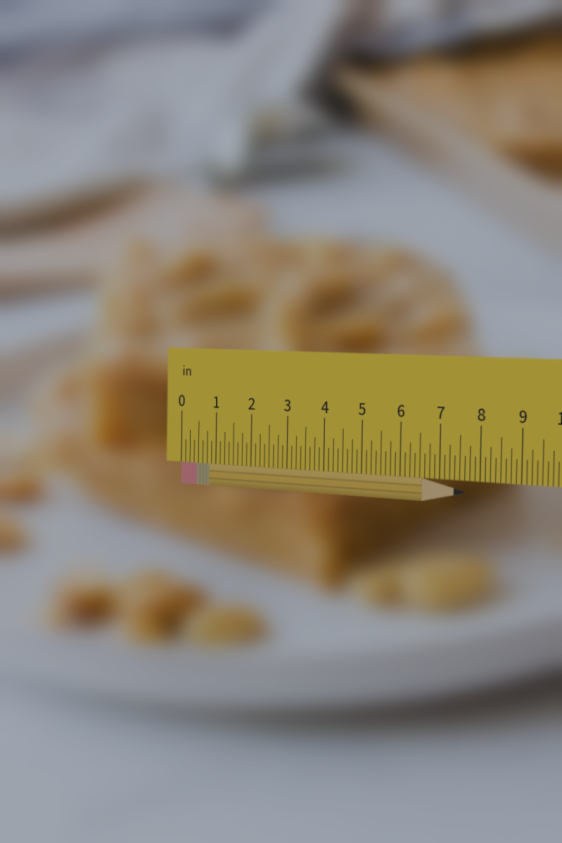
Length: 7.625 in
